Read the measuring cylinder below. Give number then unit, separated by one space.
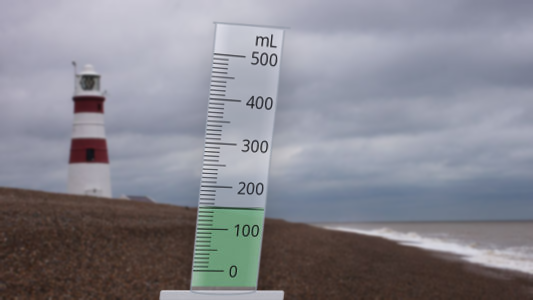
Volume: 150 mL
